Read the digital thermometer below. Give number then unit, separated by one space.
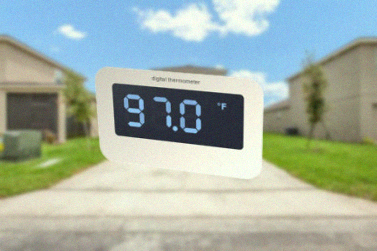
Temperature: 97.0 °F
